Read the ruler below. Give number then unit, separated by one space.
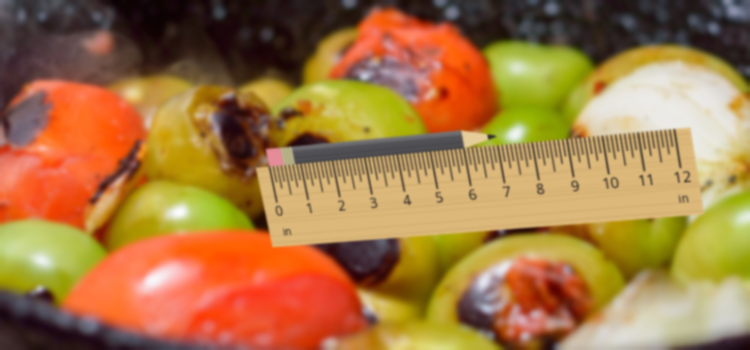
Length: 7 in
